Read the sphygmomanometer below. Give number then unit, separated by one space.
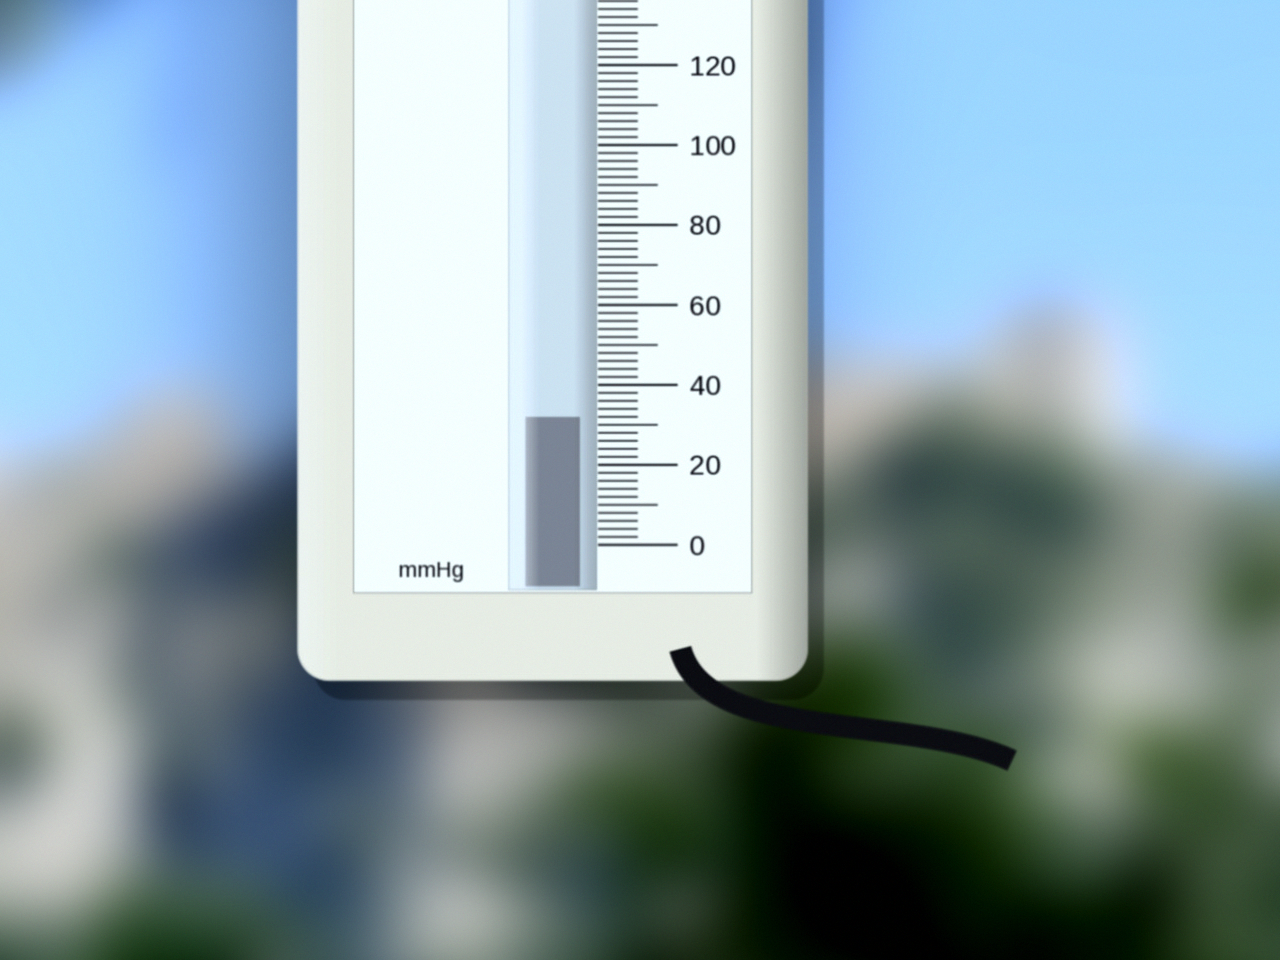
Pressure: 32 mmHg
